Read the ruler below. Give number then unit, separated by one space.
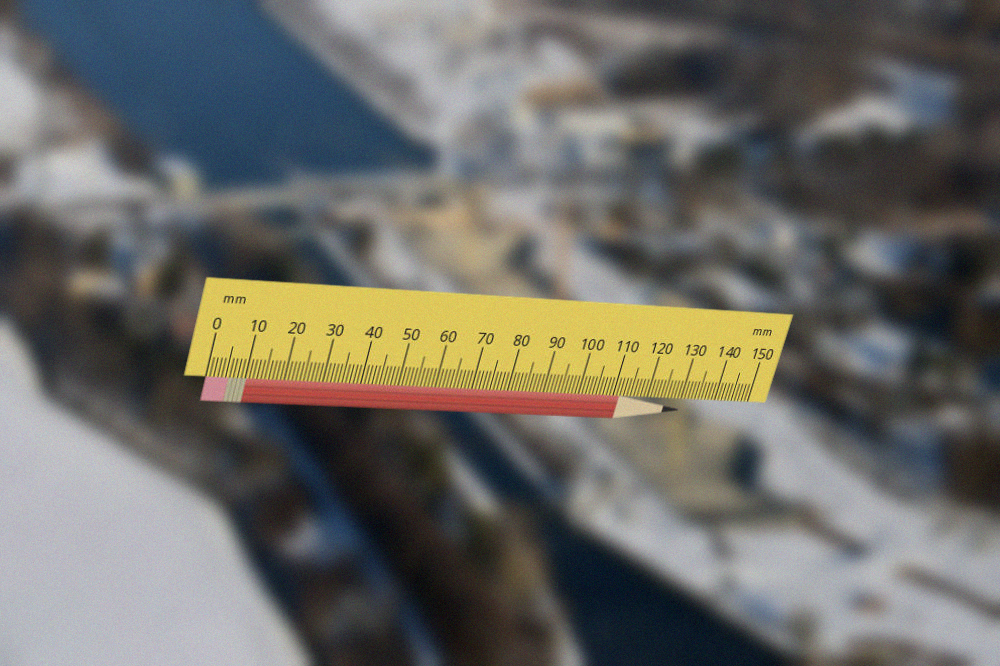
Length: 130 mm
